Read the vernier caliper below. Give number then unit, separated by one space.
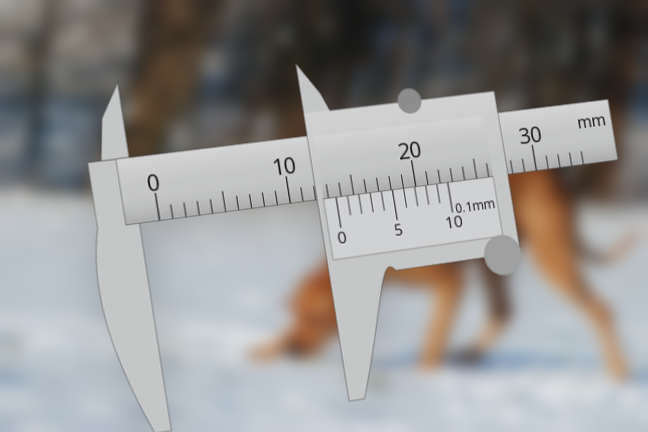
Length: 13.6 mm
